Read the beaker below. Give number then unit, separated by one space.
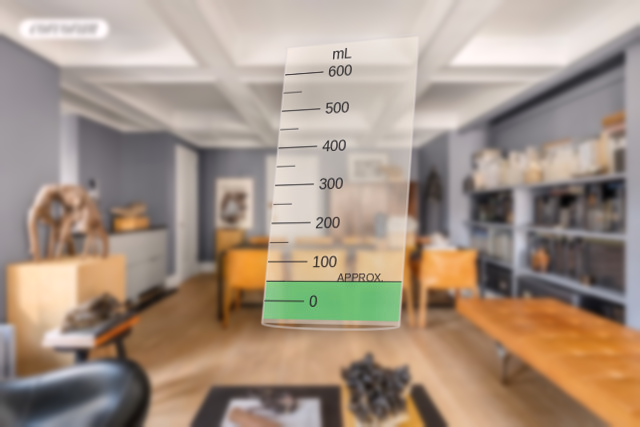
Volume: 50 mL
